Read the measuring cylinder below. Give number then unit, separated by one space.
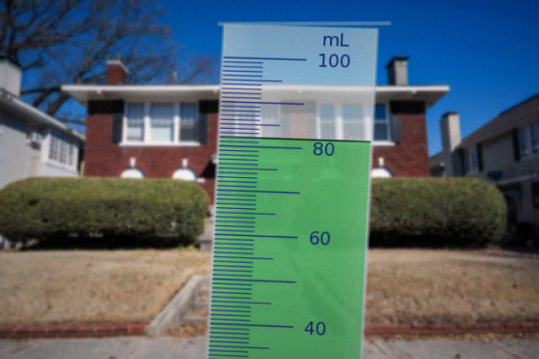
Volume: 82 mL
